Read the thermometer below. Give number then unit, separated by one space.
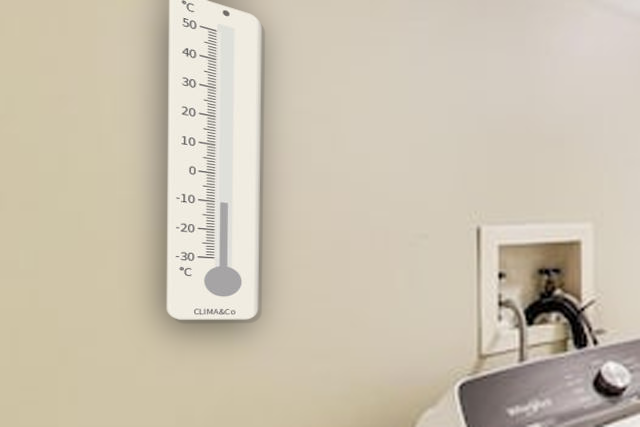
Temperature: -10 °C
